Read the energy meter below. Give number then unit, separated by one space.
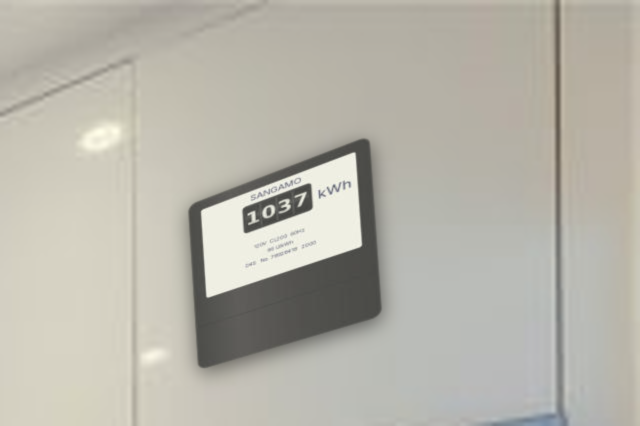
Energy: 1037 kWh
